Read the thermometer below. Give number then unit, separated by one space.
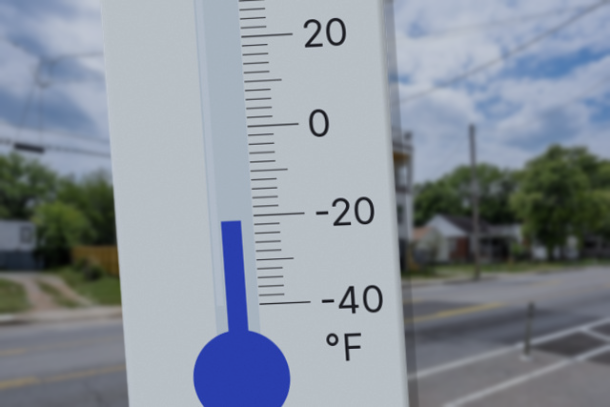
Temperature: -21 °F
